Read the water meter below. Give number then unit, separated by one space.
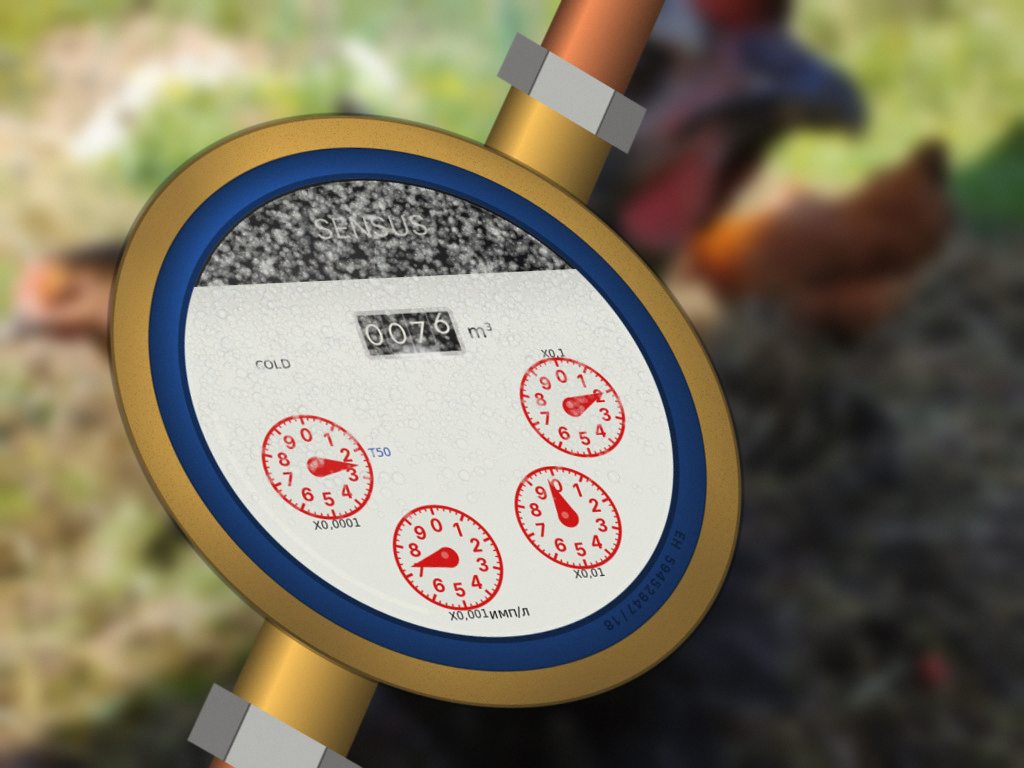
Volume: 76.1972 m³
